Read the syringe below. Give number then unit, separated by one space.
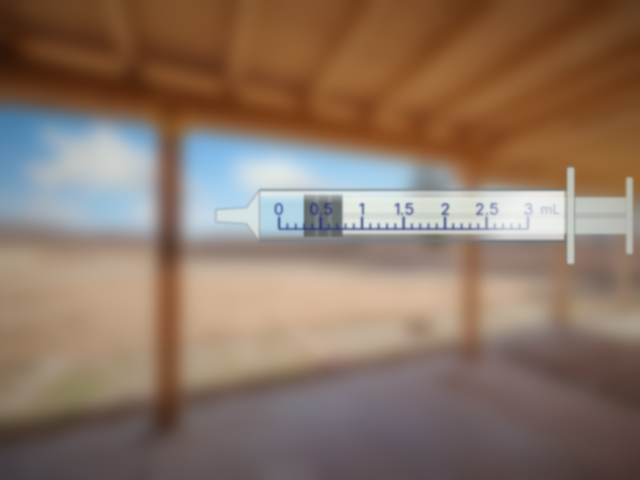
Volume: 0.3 mL
